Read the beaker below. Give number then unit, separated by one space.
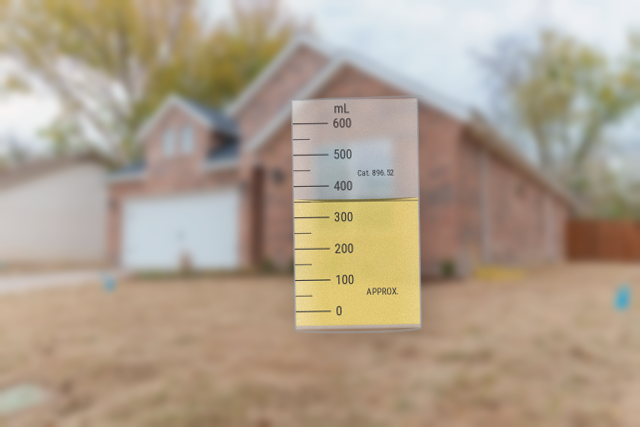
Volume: 350 mL
